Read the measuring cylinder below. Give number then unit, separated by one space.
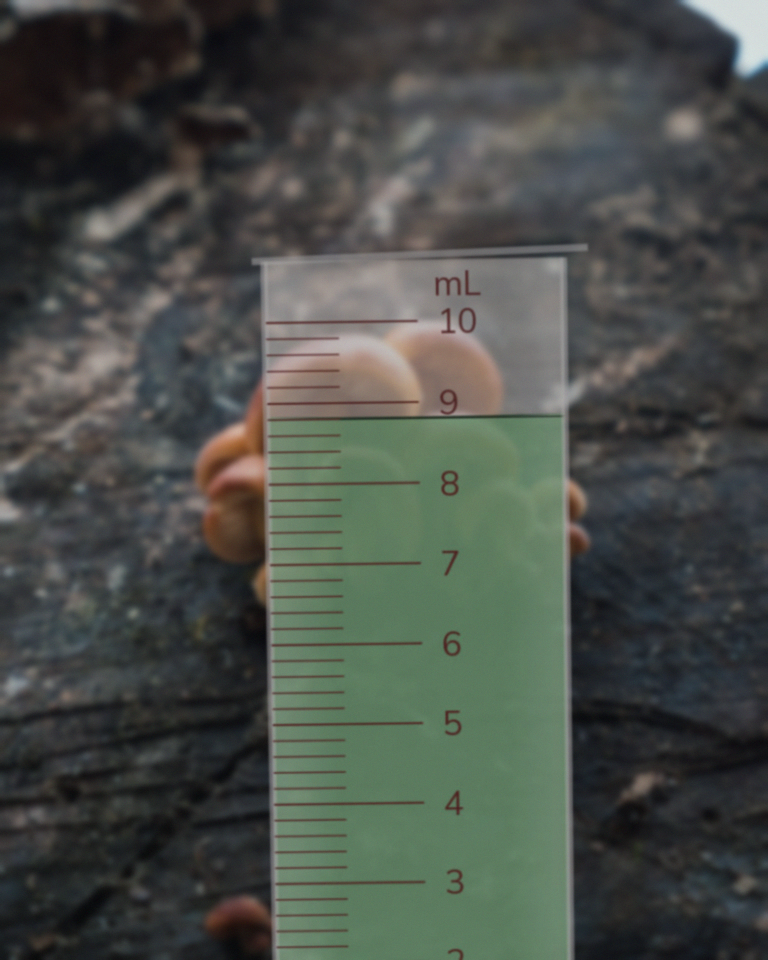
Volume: 8.8 mL
